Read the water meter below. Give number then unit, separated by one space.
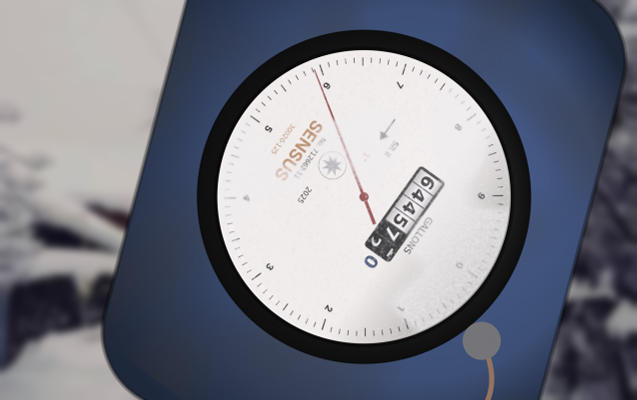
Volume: 6445715.9 gal
